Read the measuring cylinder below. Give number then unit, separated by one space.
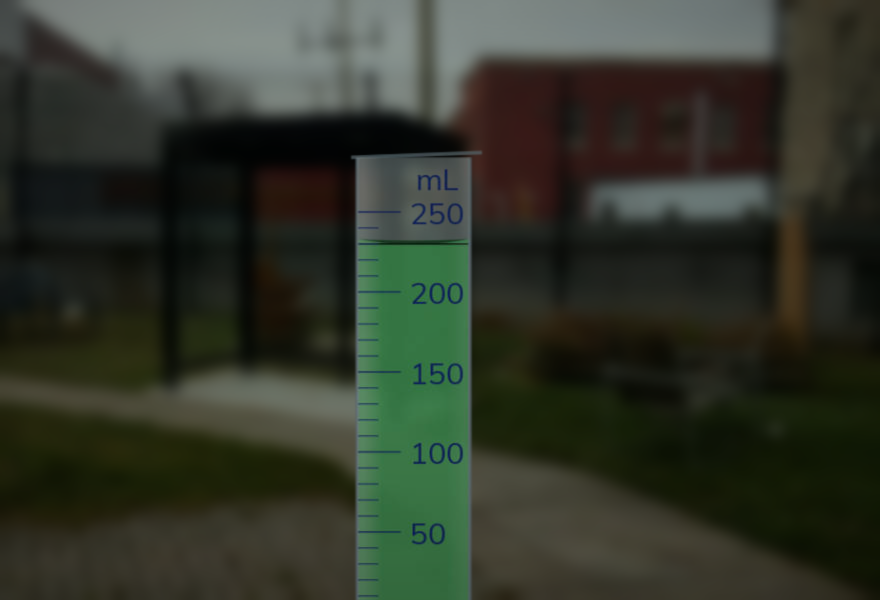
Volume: 230 mL
